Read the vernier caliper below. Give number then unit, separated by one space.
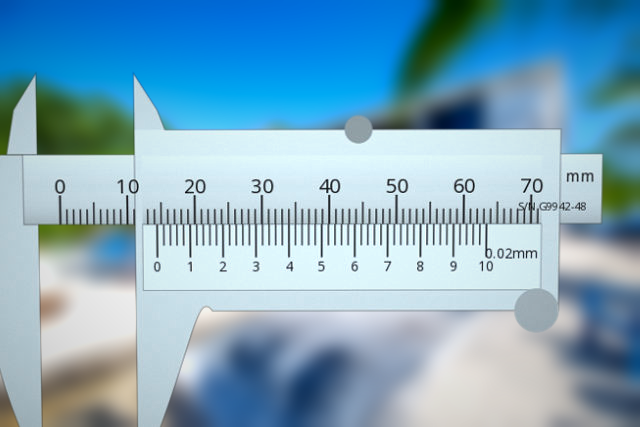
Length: 14.4 mm
